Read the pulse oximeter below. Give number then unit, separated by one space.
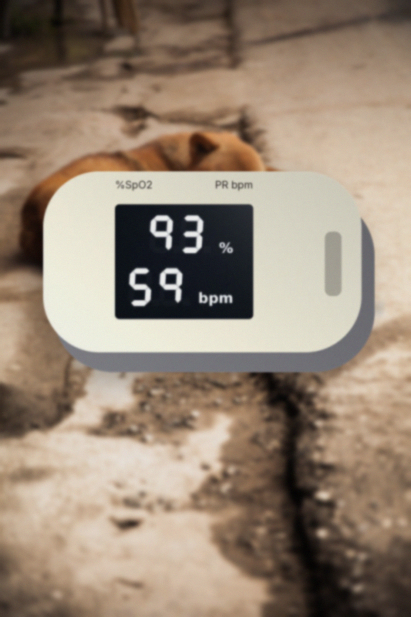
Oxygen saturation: 93 %
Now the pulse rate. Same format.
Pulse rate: 59 bpm
